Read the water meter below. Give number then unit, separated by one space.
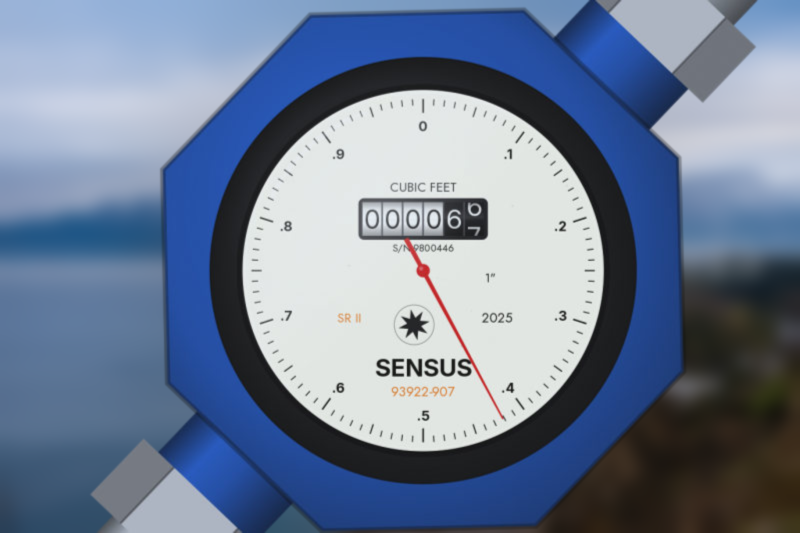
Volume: 66.42 ft³
